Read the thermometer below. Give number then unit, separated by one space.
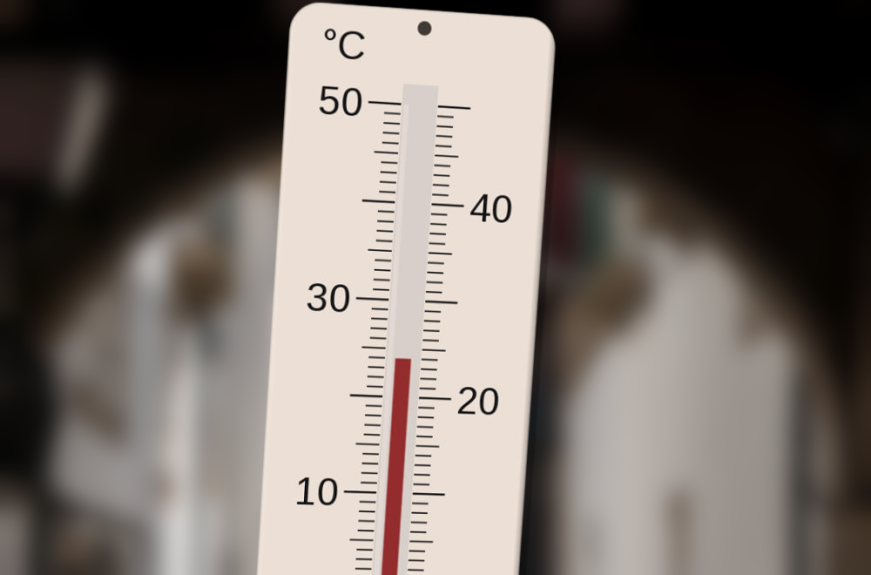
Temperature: 24 °C
